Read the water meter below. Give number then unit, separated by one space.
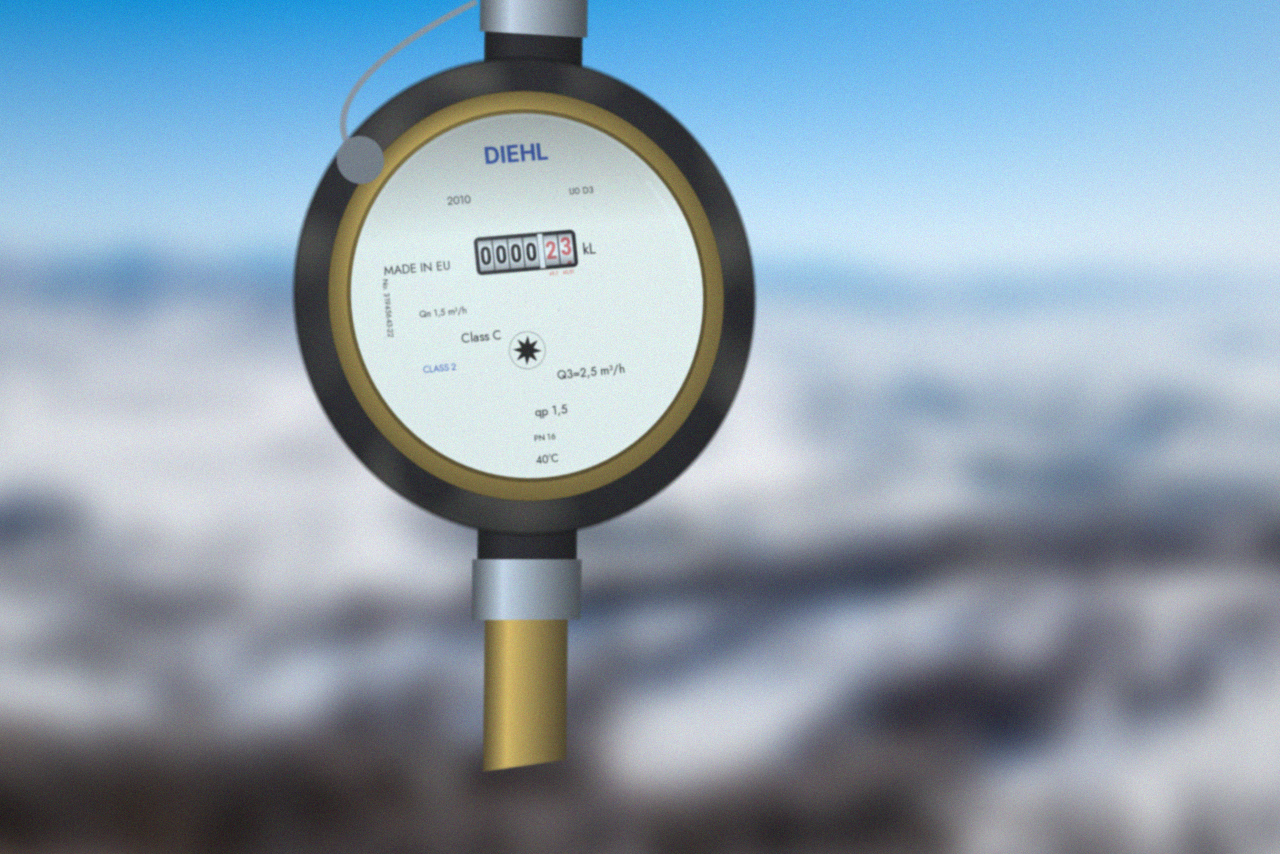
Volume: 0.23 kL
